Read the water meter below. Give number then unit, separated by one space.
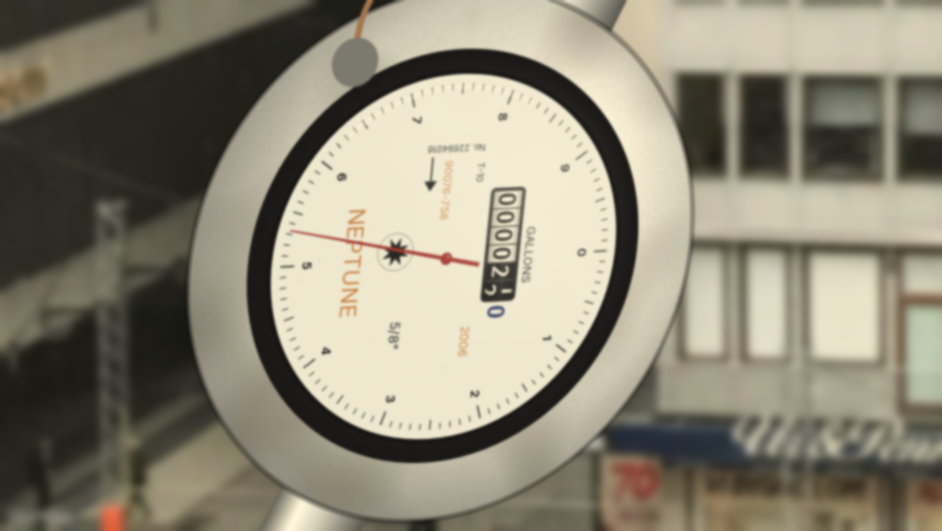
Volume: 215.3 gal
